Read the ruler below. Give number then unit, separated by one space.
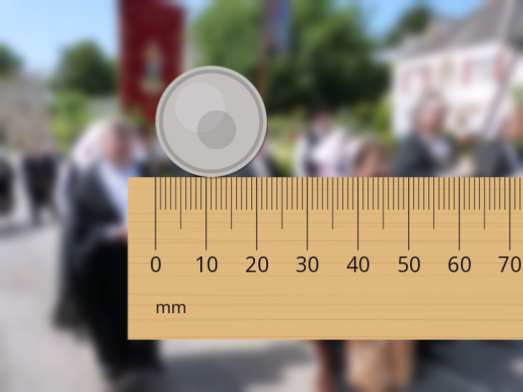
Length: 22 mm
